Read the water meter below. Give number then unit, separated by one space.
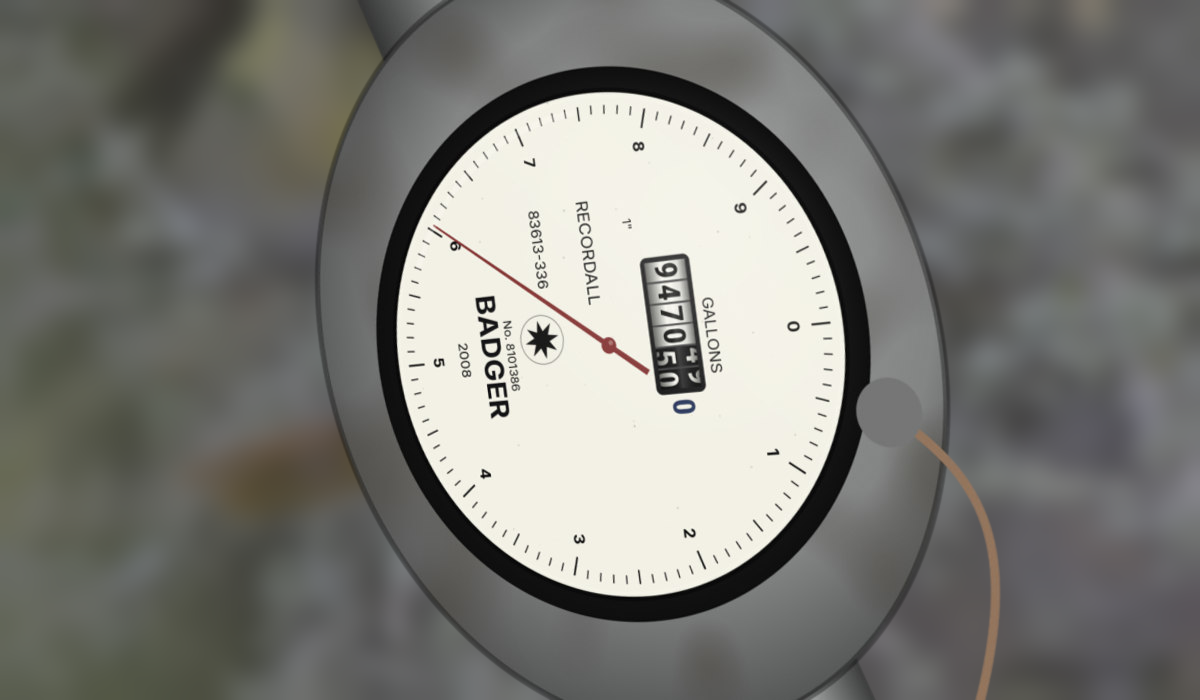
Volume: 9470496.0 gal
